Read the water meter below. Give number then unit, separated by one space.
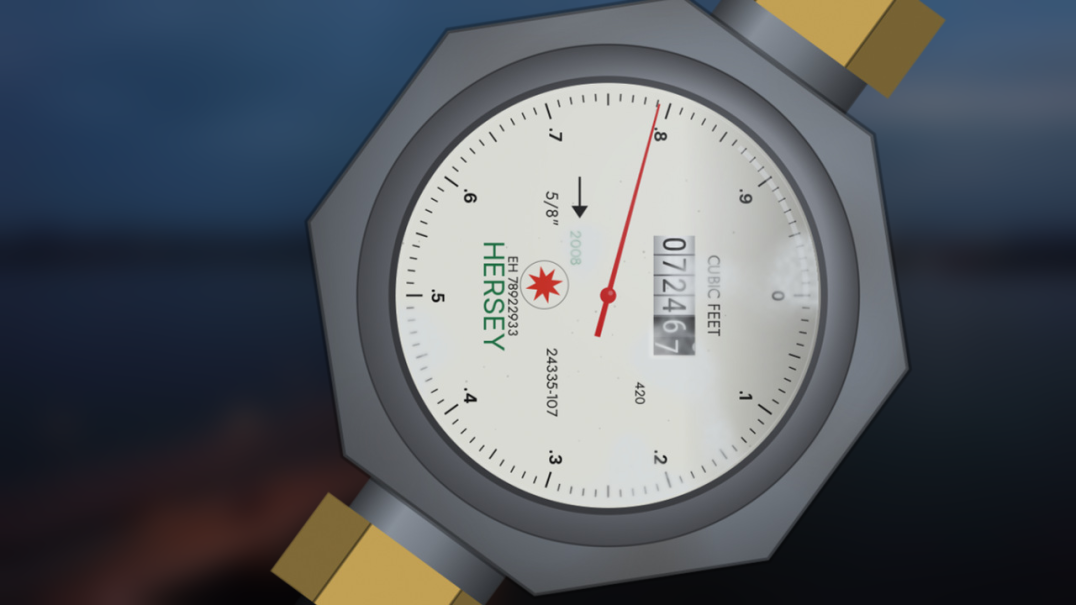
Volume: 72466.79 ft³
